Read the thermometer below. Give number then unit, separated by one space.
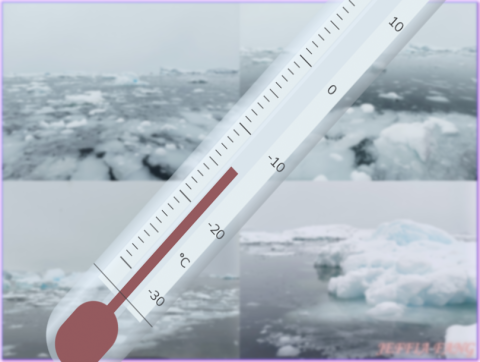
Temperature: -14 °C
